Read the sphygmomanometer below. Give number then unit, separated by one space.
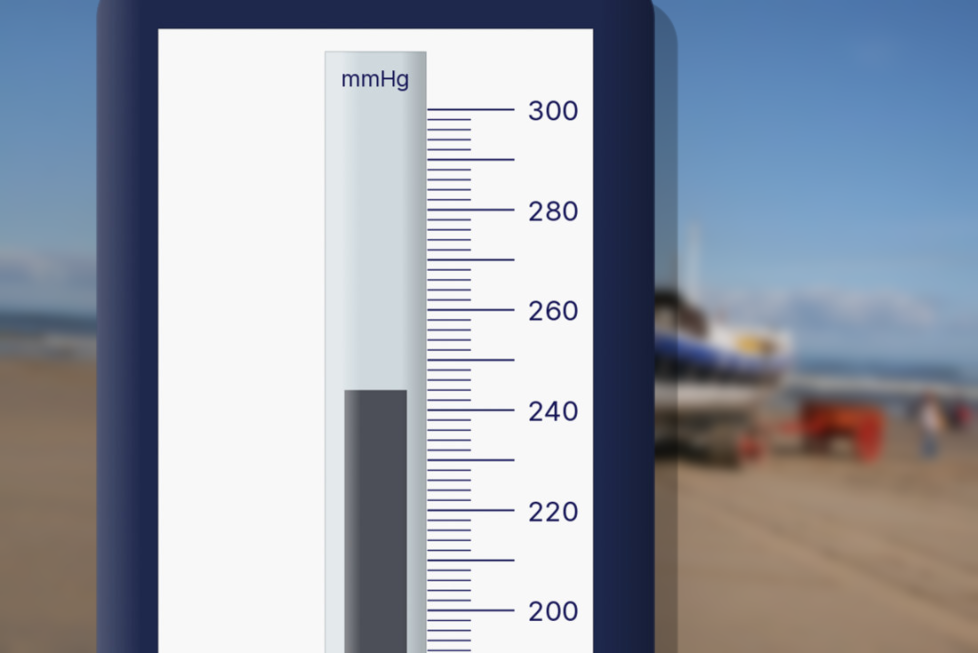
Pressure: 244 mmHg
